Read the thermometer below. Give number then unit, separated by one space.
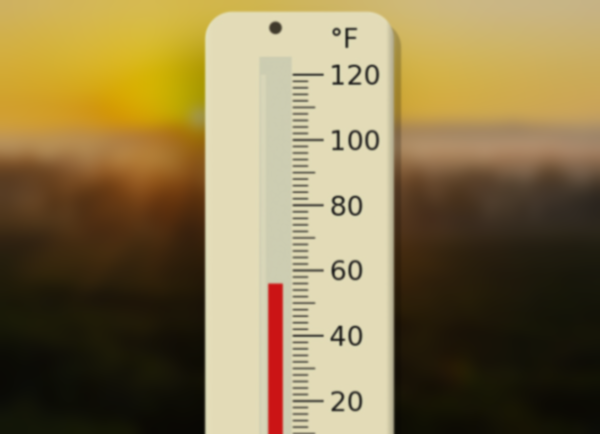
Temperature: 56 °F
